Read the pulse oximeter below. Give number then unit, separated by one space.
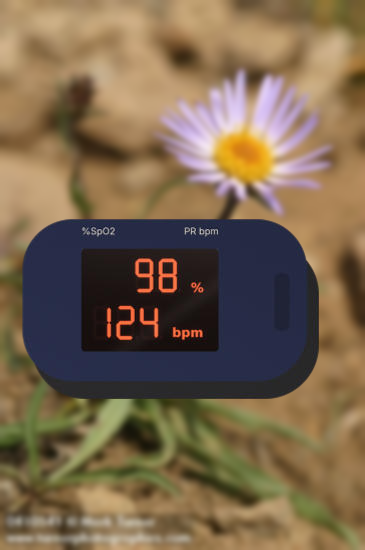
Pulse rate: 124 bpm
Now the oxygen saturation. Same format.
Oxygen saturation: 98 %
